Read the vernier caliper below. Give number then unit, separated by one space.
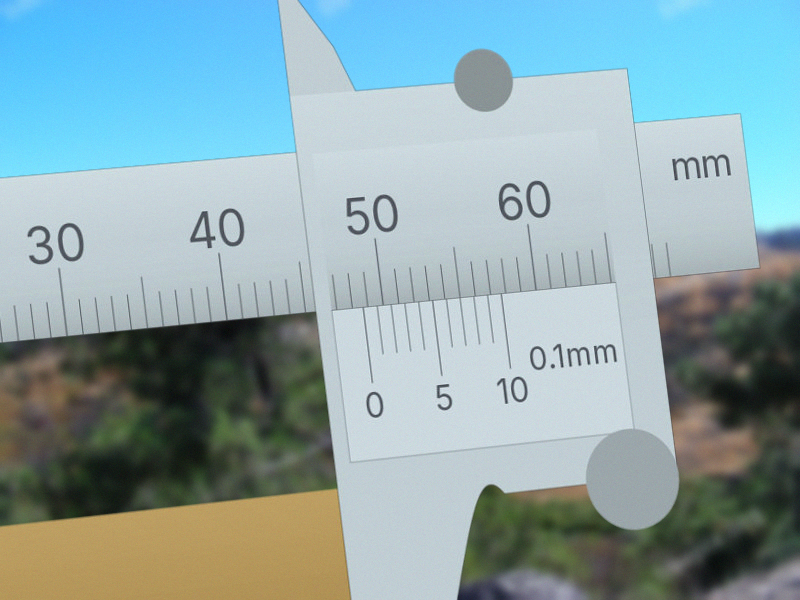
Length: 48.7 mm
